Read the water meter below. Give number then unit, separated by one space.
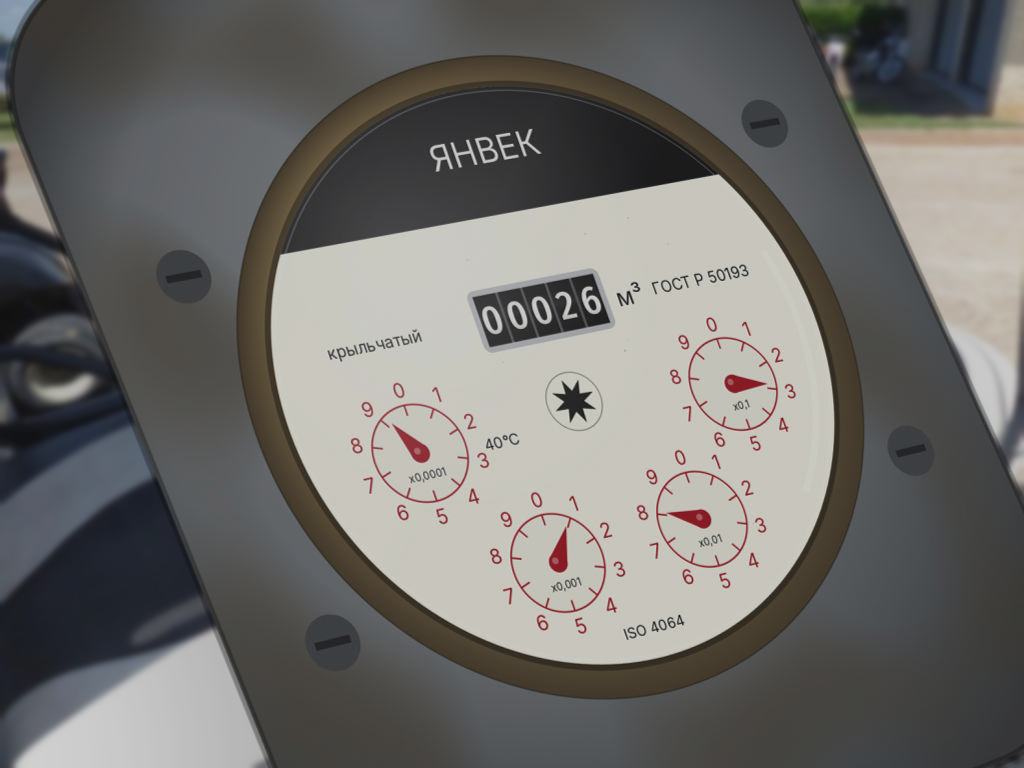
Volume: 26.2809 m³
